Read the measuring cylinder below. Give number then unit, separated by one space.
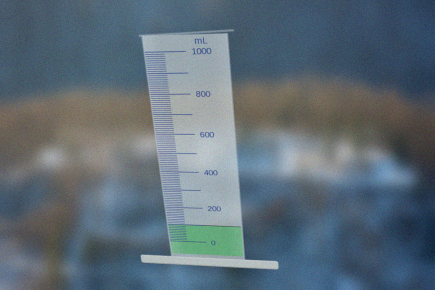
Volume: 100 mL
